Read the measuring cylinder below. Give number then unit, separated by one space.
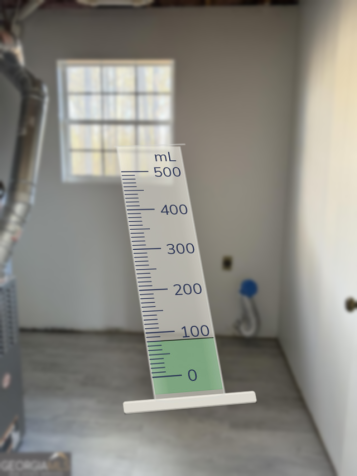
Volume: 80 mL
